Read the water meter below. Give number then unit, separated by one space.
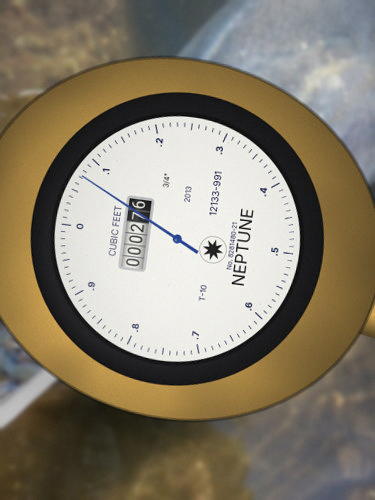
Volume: 276.07 ft³
